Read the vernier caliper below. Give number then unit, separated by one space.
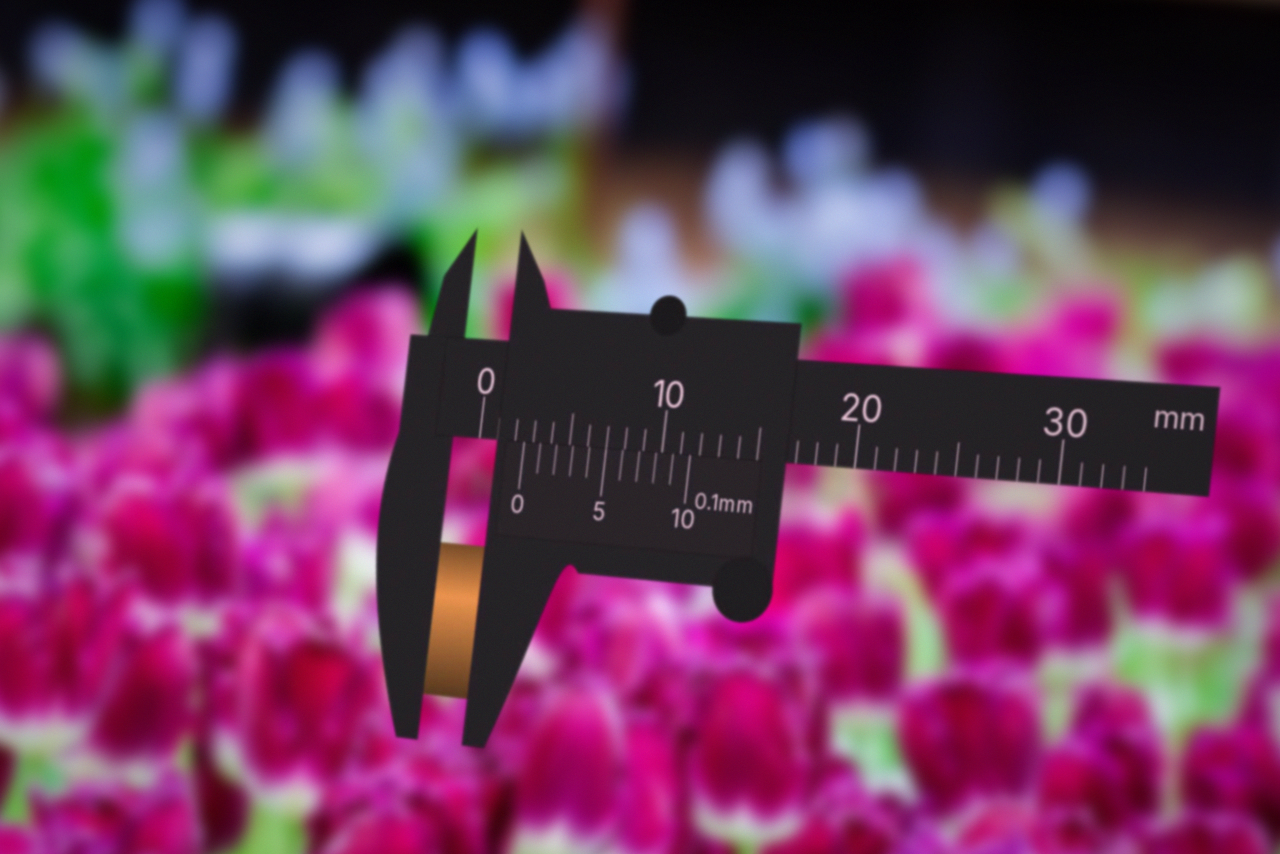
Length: 2.5 mm
